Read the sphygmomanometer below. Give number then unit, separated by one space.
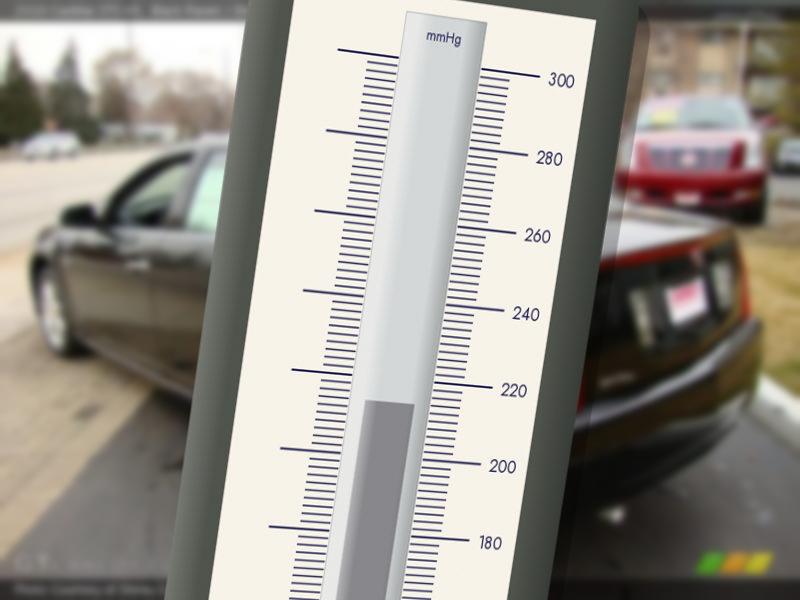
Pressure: 214 mmHg
